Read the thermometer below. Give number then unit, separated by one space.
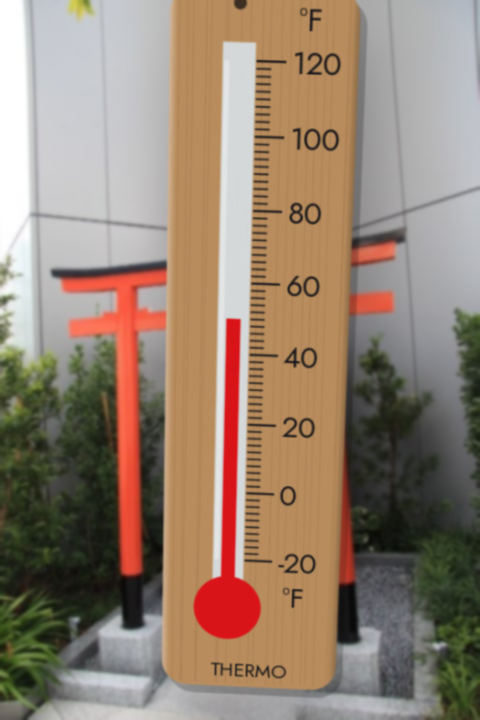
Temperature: 50 °F
